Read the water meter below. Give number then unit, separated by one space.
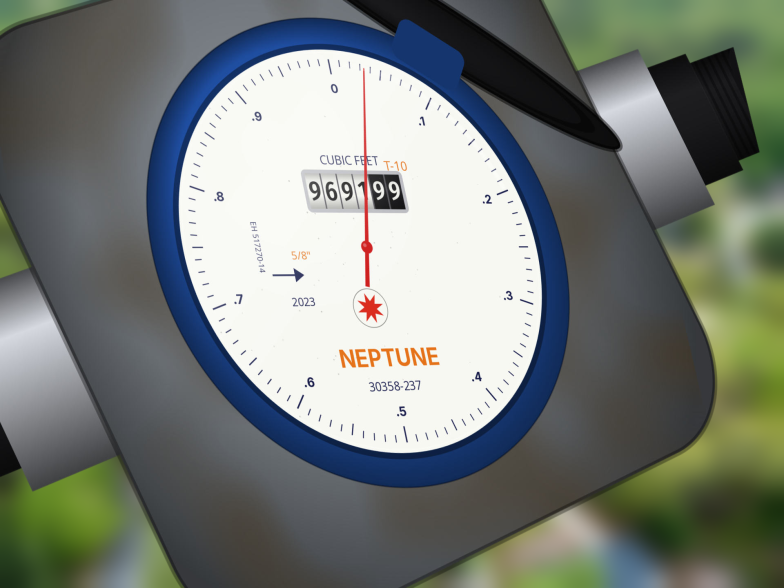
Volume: 969199.03 ft³
